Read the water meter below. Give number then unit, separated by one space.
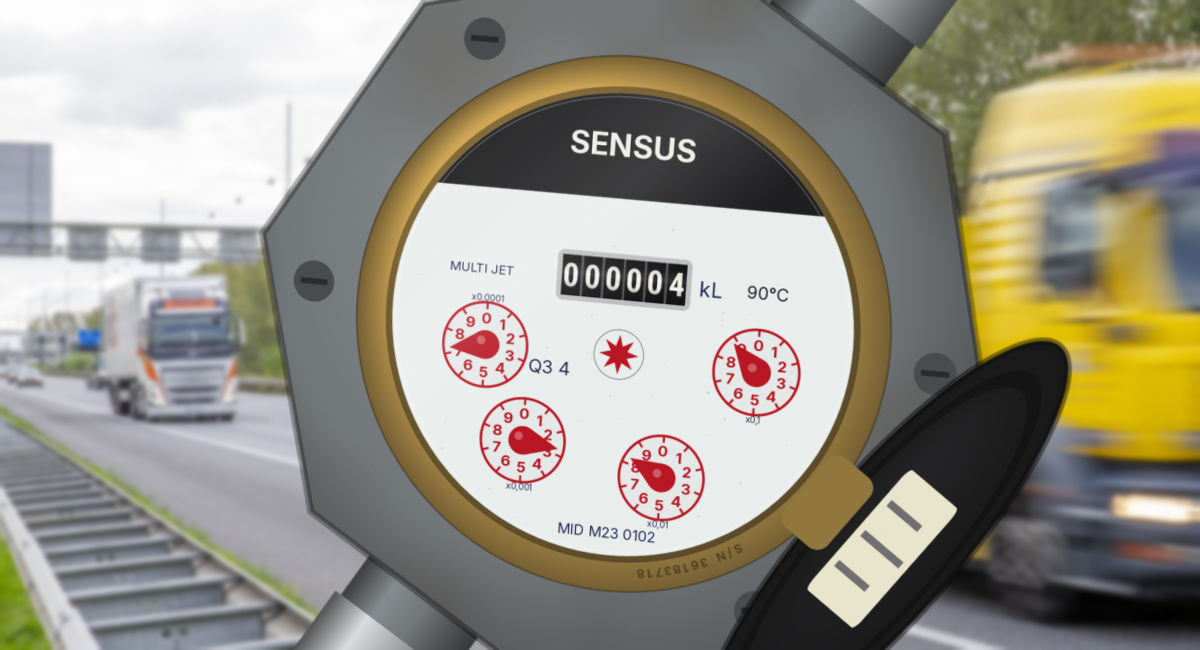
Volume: 4.8827 kL
